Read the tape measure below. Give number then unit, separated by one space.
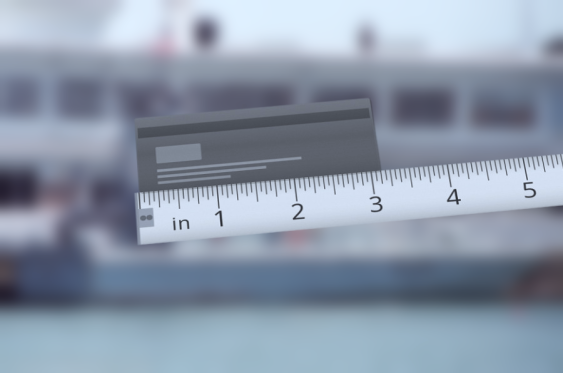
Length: 3.125 in
